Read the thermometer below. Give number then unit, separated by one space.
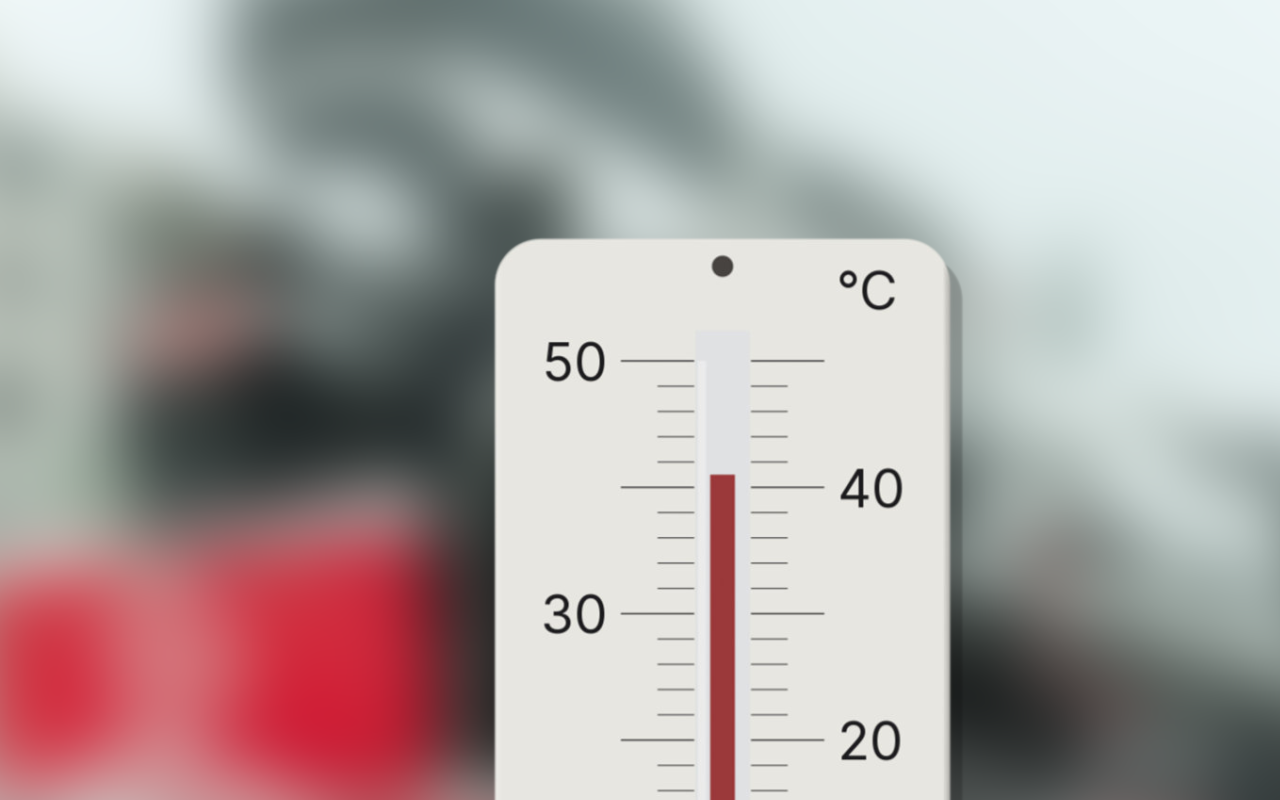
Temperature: 41 °C
